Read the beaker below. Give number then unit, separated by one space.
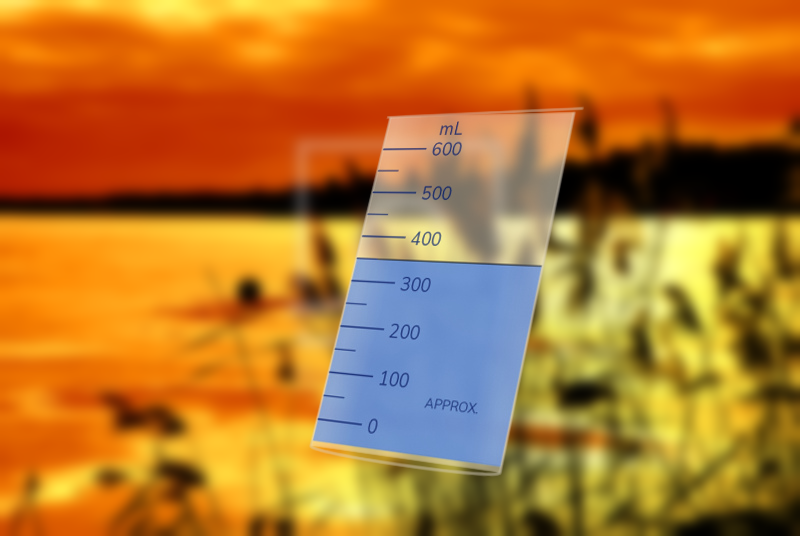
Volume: 350 mL
